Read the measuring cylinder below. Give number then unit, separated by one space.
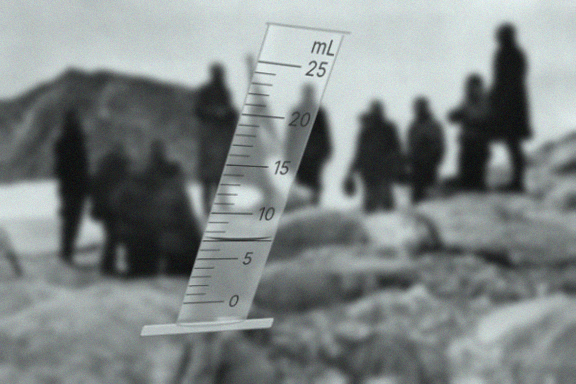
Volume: 7 mL
